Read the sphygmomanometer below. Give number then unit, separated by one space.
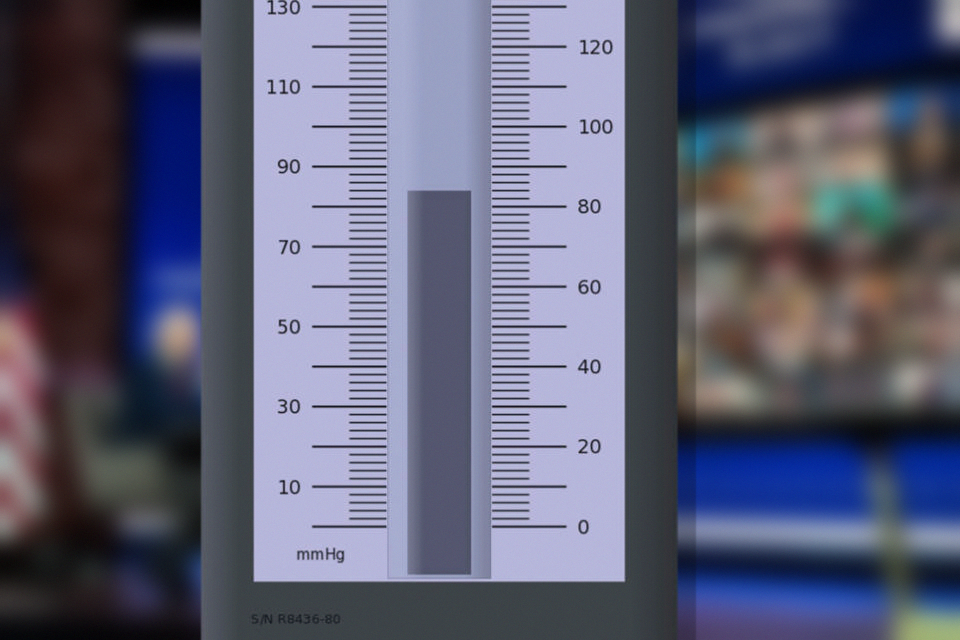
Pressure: 84 mmHg
